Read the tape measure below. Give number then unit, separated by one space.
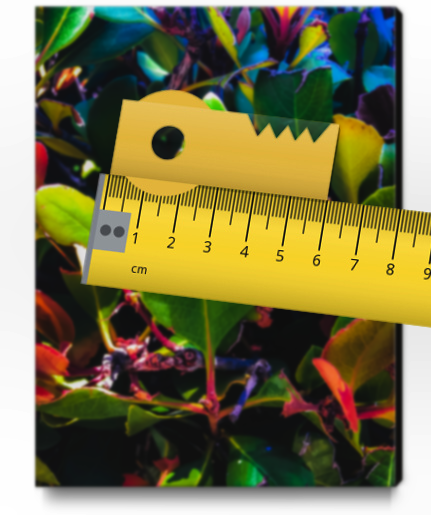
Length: 6 cm
